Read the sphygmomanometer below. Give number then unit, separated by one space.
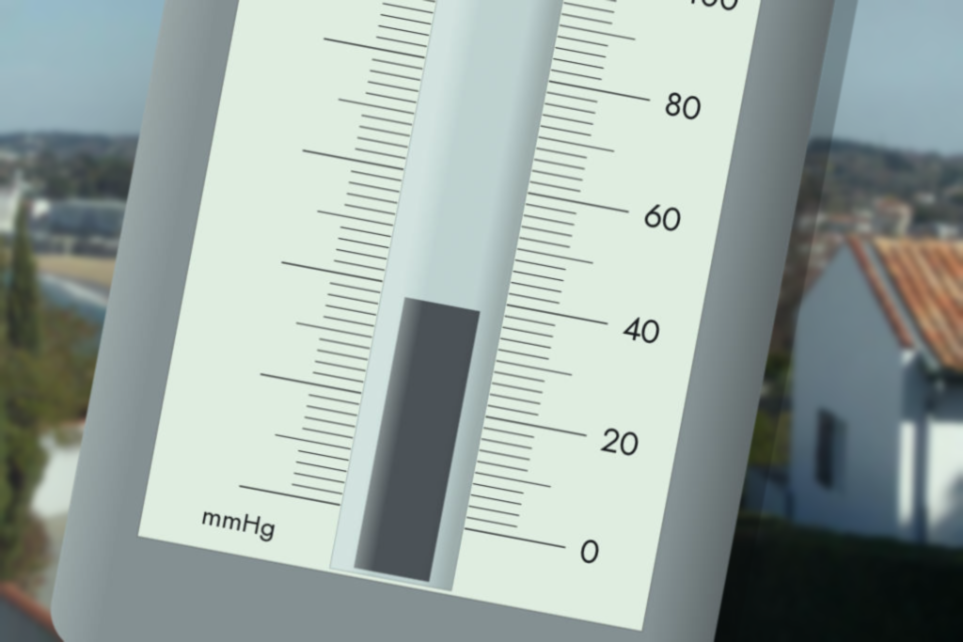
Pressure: 38 mmHg
